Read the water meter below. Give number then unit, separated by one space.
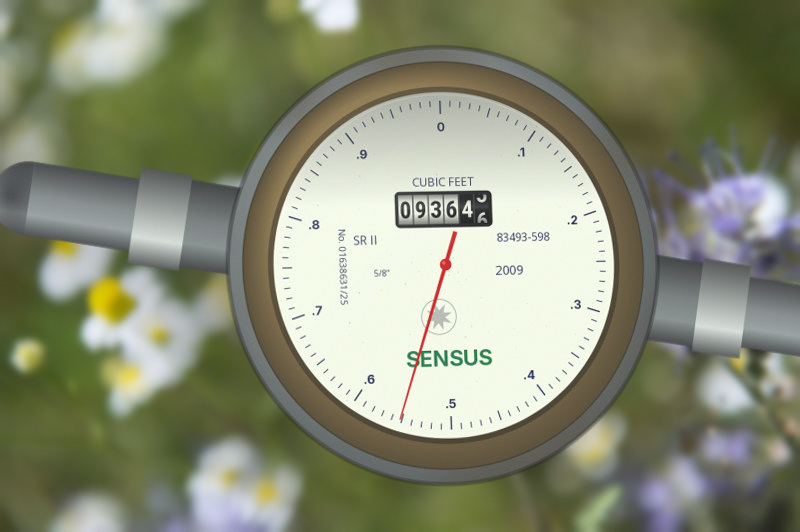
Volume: 93645.55 ft³
